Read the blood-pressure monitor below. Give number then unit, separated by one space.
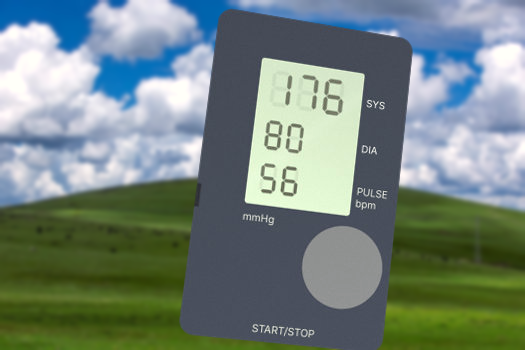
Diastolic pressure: 80 mmHg
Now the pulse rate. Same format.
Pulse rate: 56 bpm
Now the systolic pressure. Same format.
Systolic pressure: 176 mmHg
